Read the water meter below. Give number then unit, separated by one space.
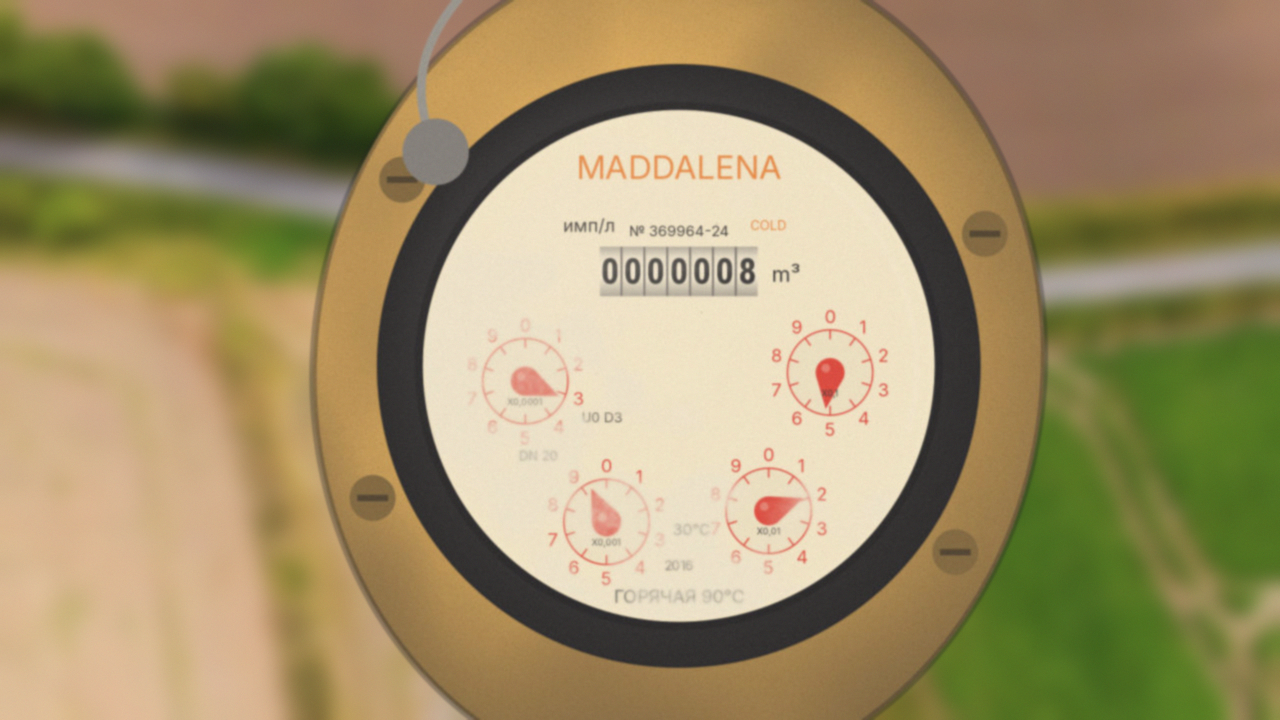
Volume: 8.5193 m³
